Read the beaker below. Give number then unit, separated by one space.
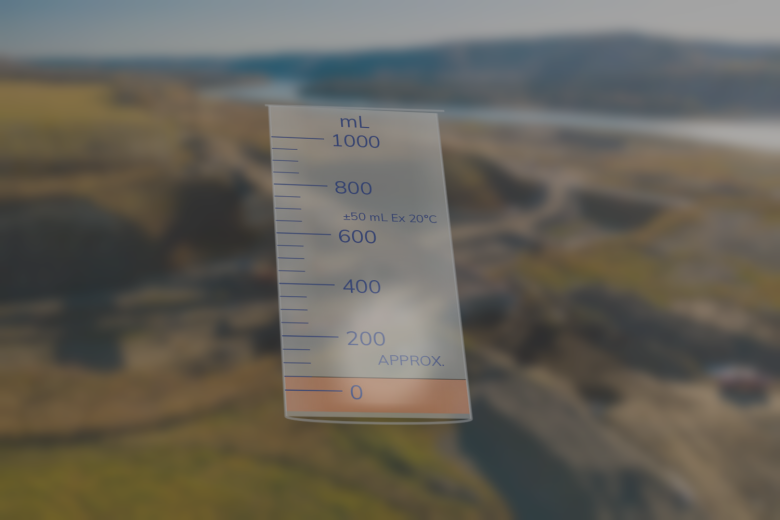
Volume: 50 mL
